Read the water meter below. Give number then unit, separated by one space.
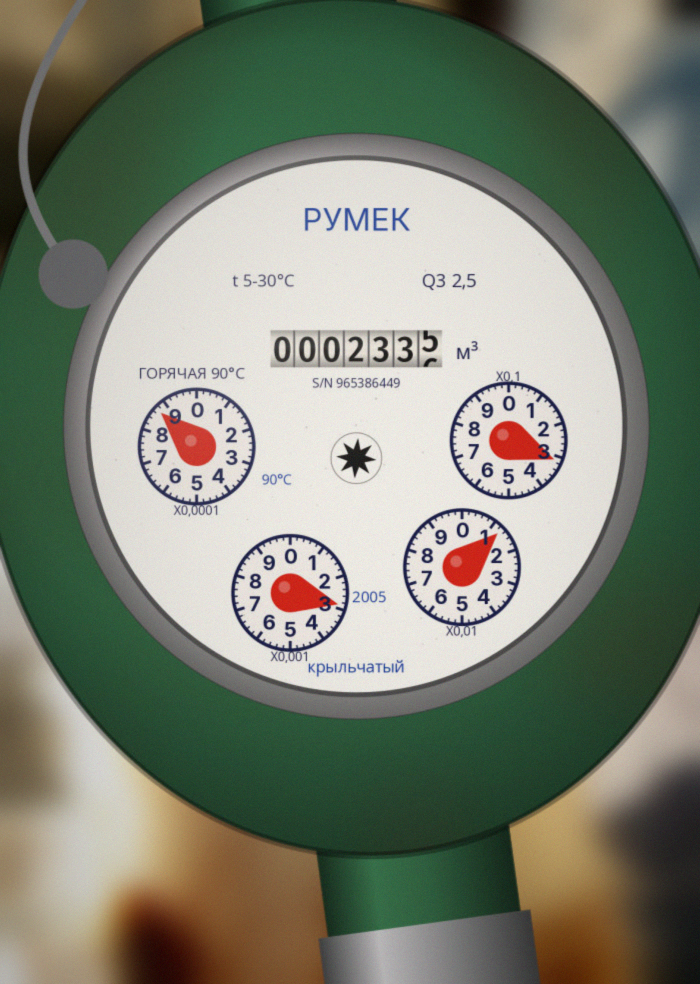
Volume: 2335.3128 m³
